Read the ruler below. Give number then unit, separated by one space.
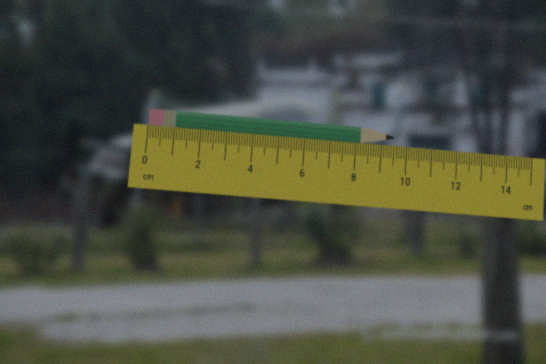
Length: 9.5 cm
